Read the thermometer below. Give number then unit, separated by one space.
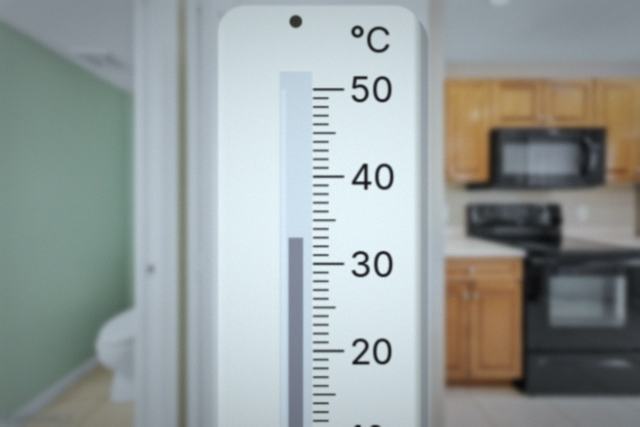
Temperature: 33 °C
